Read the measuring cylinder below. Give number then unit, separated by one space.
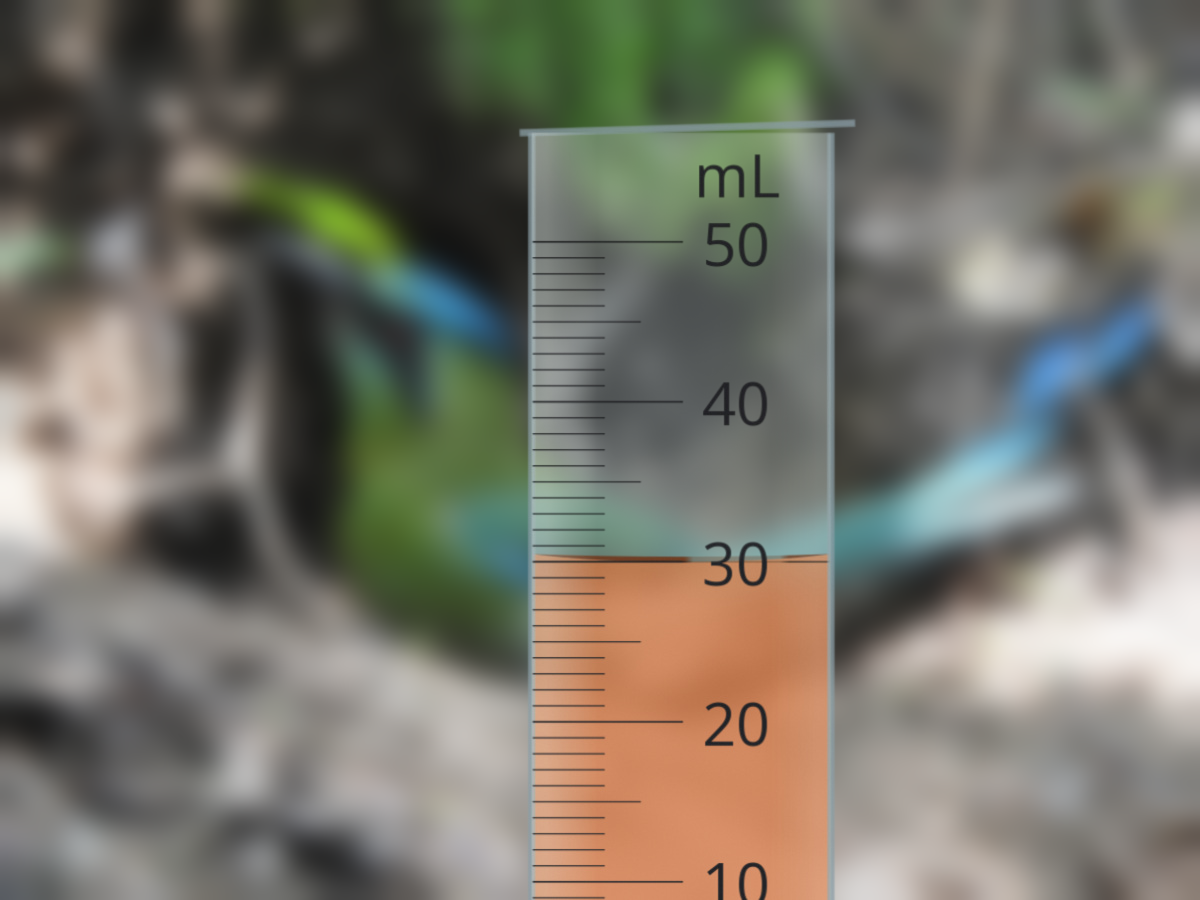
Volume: 30 mL
